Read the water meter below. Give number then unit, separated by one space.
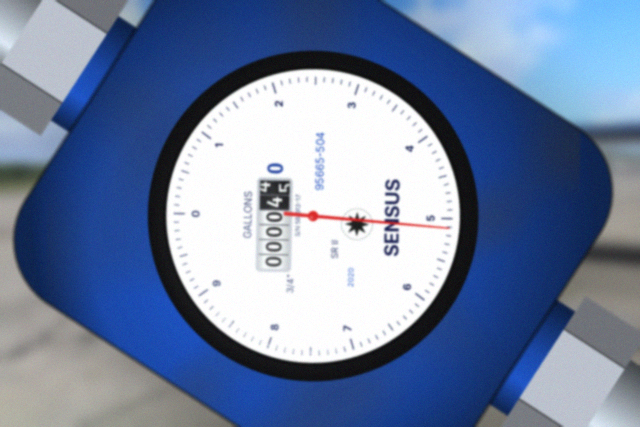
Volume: 445.1 gal
